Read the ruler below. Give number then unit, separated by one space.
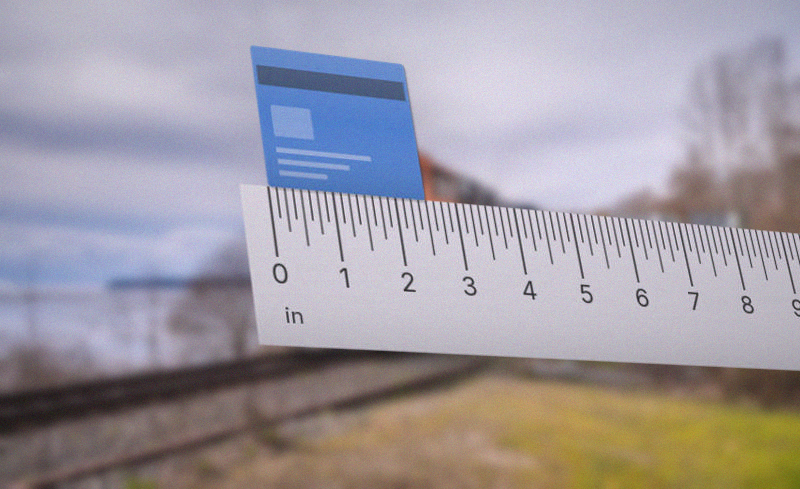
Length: 2.5 in
